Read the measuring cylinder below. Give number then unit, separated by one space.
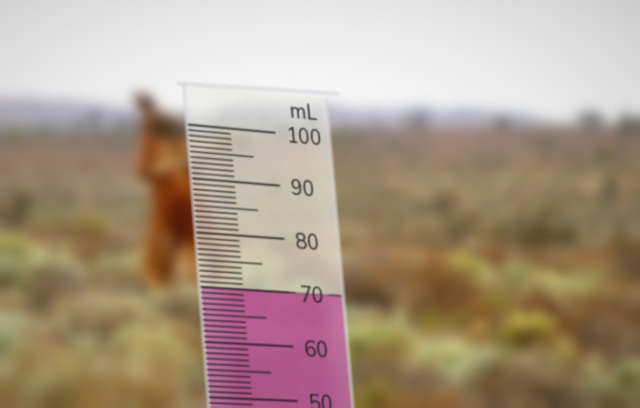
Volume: 70 mL
